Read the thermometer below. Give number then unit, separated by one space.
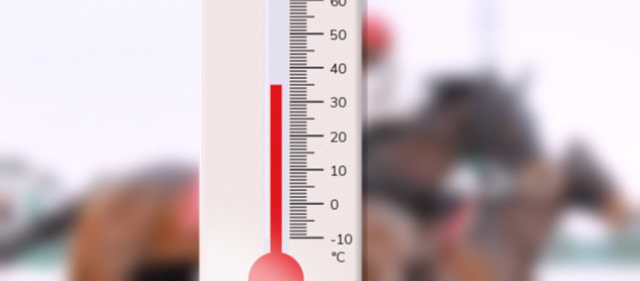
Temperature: 35 °C
